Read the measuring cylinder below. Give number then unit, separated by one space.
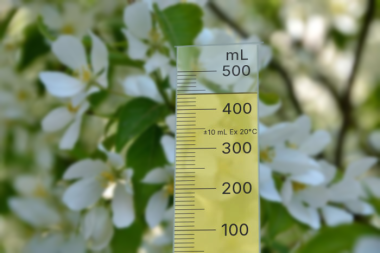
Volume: 440 mL
